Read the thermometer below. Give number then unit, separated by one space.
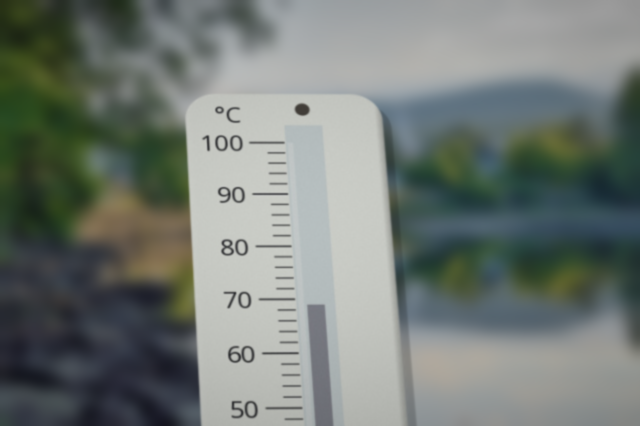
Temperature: 69 °C
